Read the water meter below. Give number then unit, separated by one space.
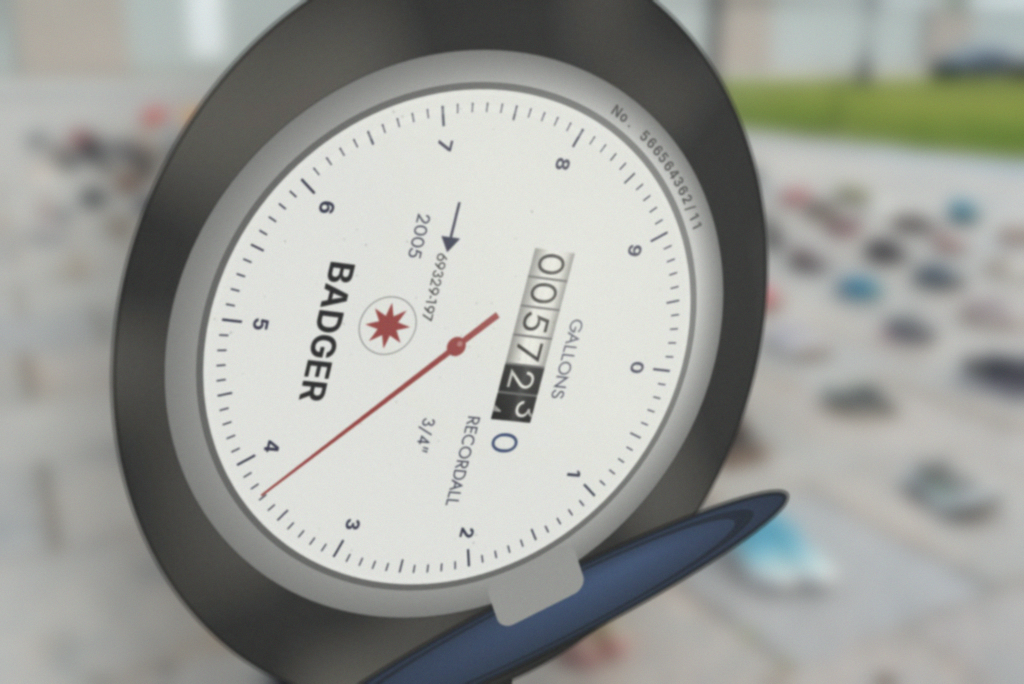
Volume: 57233.7 gal
